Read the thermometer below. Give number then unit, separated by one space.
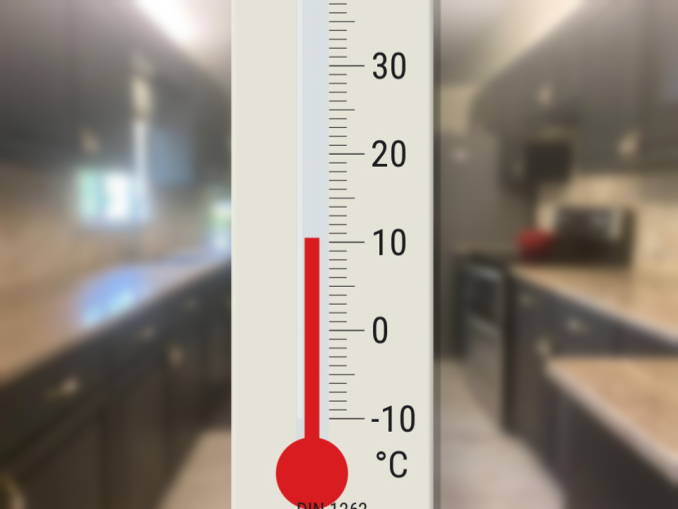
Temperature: 10.5 °C
